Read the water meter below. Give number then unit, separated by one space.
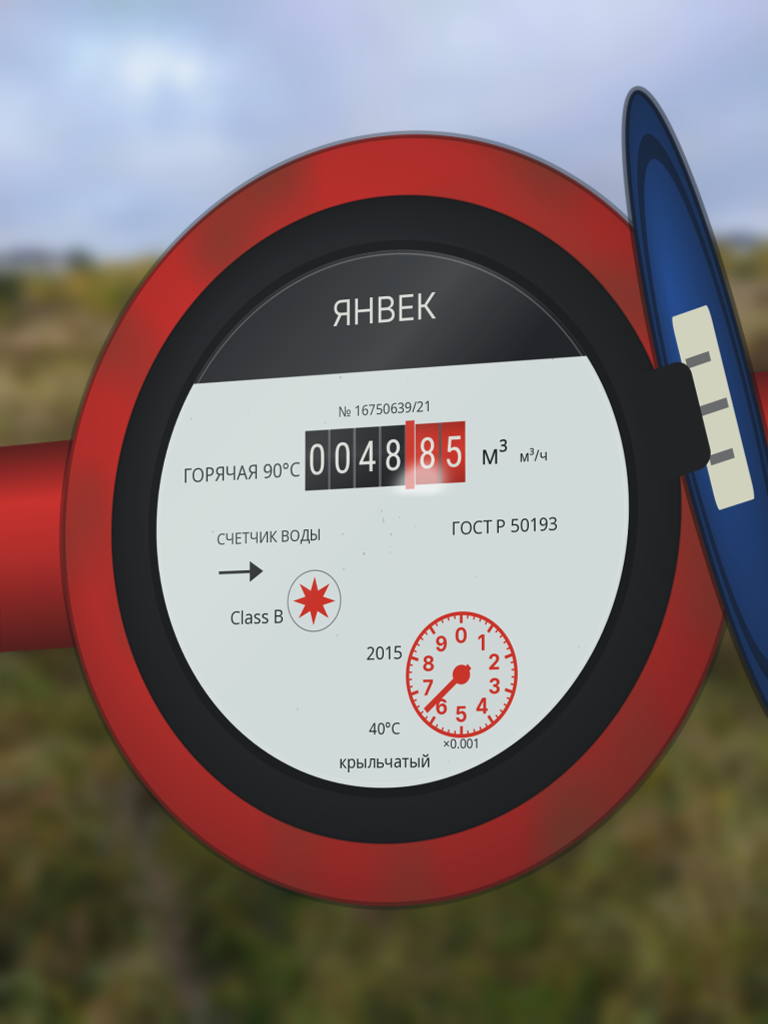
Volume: 48.856 m³
